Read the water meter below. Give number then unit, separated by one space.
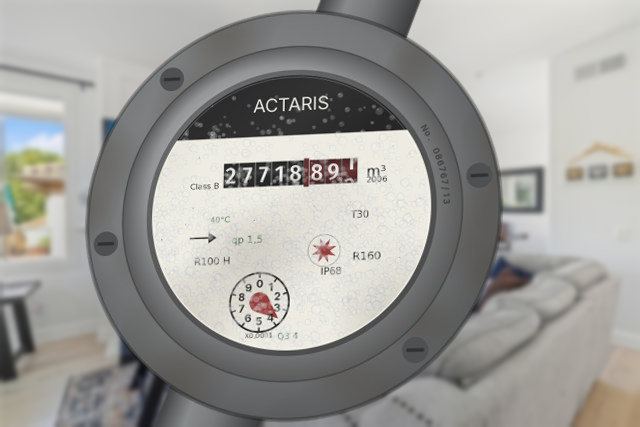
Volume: 27718.8913 m³
